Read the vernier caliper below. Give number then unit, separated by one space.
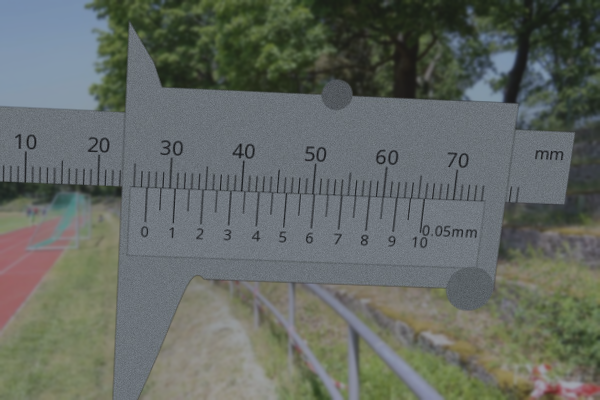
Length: 26.8 mm
